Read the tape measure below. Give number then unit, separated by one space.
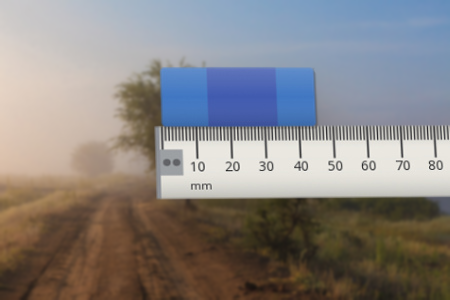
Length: 45 mm
